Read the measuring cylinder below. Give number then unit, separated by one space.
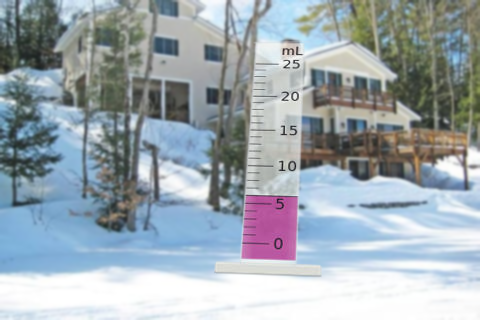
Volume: 6 mL
